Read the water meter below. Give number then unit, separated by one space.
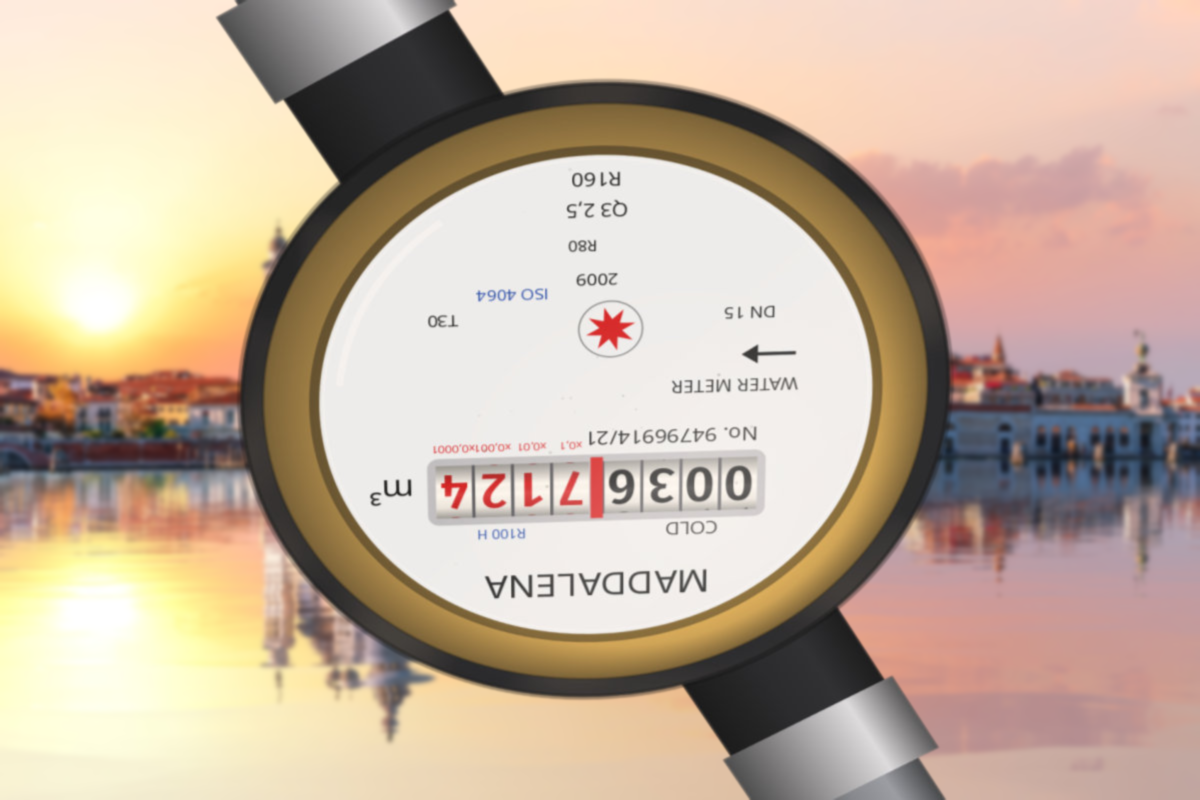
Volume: 36.7124 m³
